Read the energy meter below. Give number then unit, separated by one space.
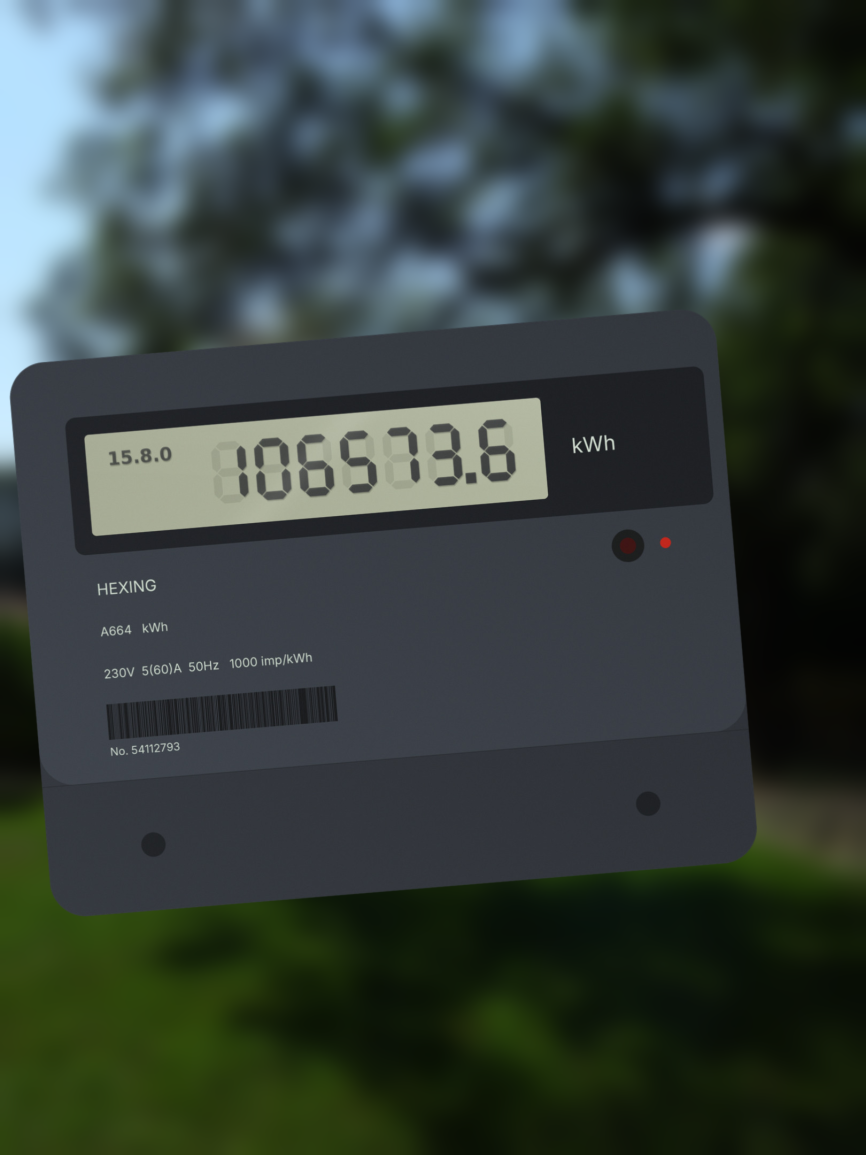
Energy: 106573.6 kWh
